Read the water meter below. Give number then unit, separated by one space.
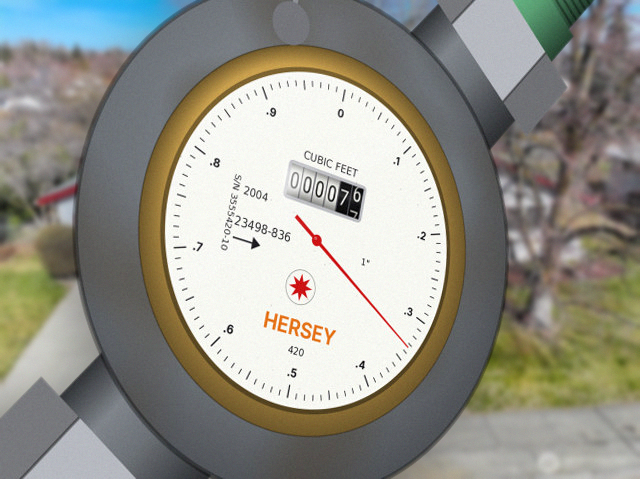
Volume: 76.33 ft³
